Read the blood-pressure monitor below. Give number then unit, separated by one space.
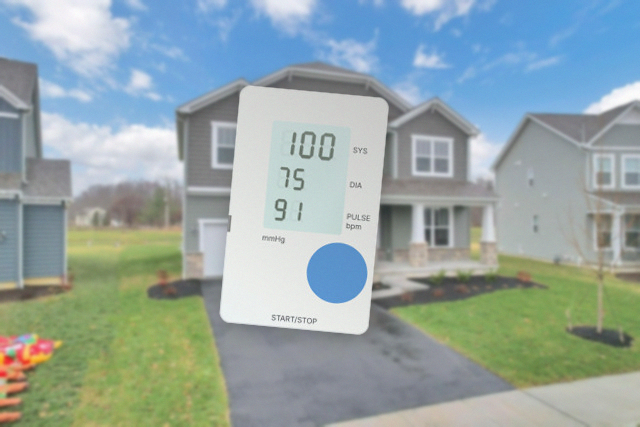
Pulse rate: 91 bpm
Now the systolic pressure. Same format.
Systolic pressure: 100 mmHg
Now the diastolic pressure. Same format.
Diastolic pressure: 75 mmHg
